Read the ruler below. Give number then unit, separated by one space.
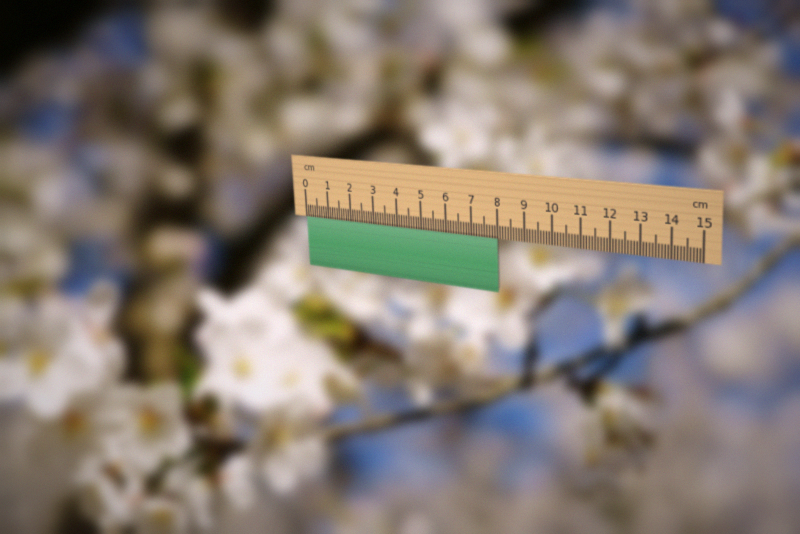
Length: 8 cm
